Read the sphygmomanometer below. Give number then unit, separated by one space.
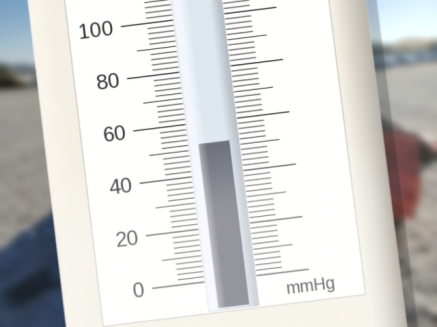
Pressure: 52 mmHg
